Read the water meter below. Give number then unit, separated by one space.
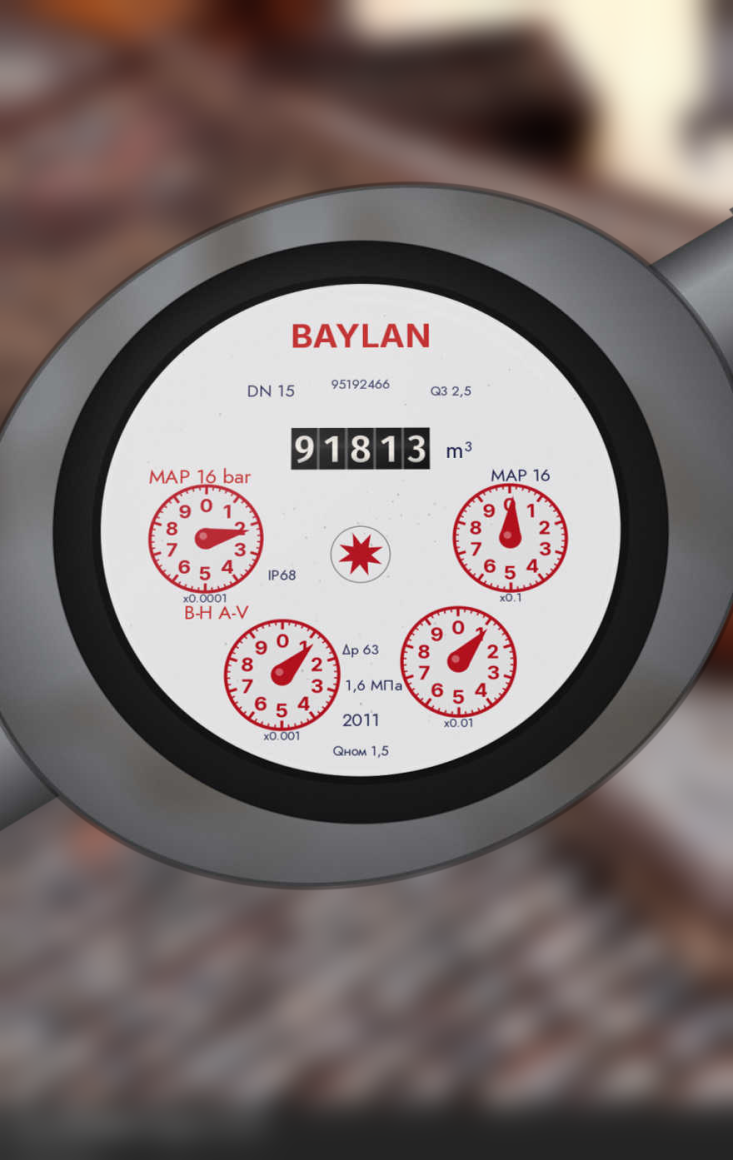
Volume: 91813.0112 m³
